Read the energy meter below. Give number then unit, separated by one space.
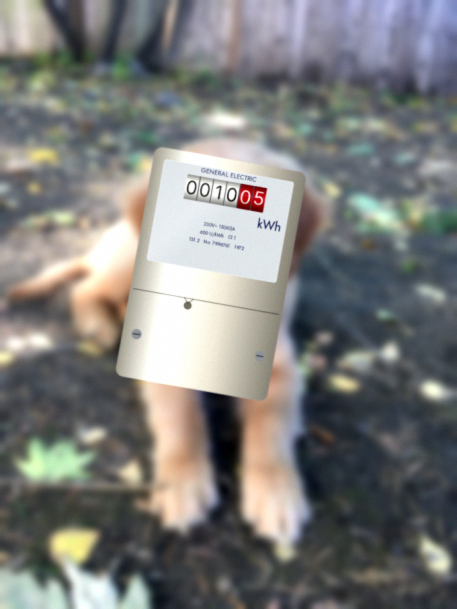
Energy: 10.05 kWh
